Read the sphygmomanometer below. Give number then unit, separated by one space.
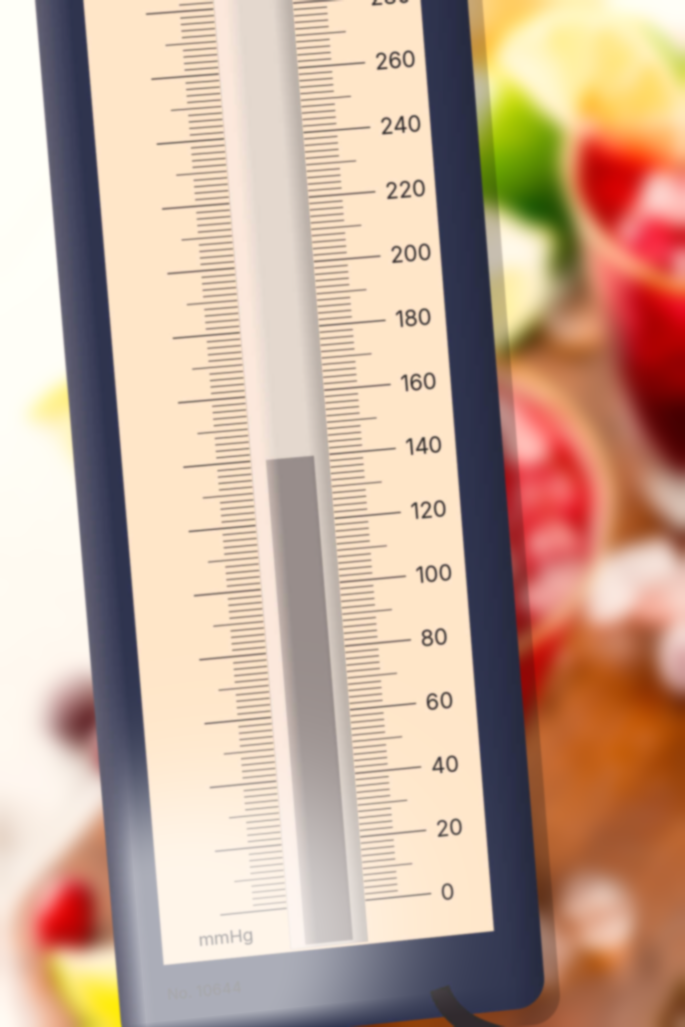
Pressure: 140 mmHg
